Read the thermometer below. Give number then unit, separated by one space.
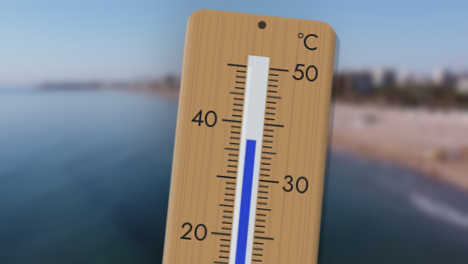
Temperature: 37 °C
